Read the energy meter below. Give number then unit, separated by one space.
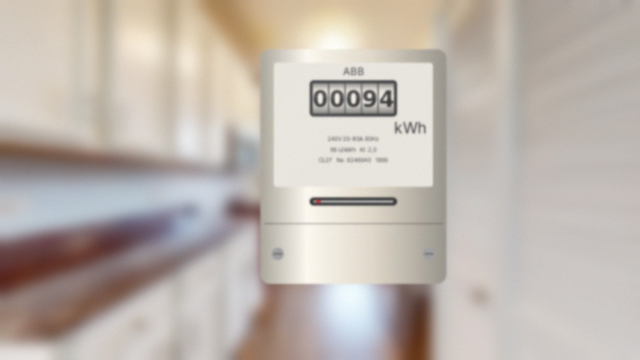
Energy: 94 kWh
